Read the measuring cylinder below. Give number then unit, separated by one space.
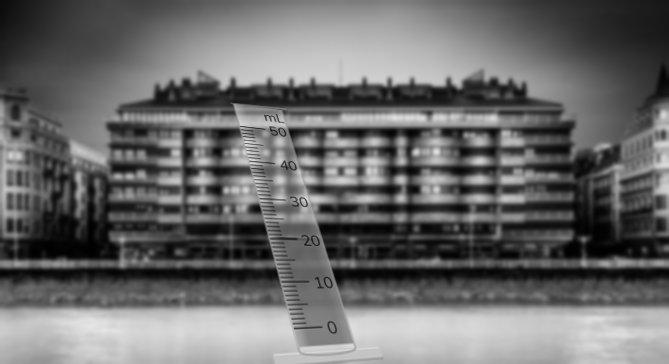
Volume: 20 mL
